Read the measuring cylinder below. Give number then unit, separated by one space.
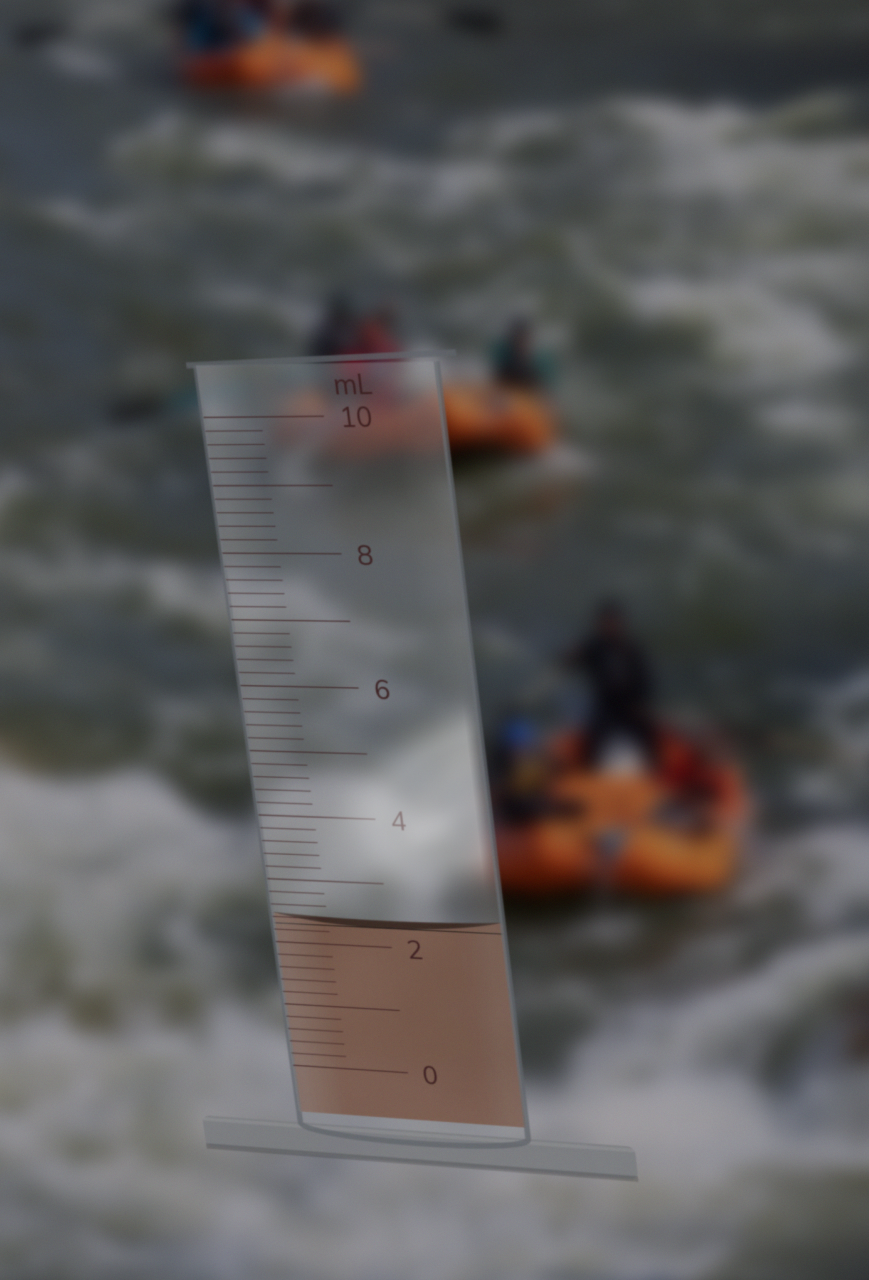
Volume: 2.3 mL
